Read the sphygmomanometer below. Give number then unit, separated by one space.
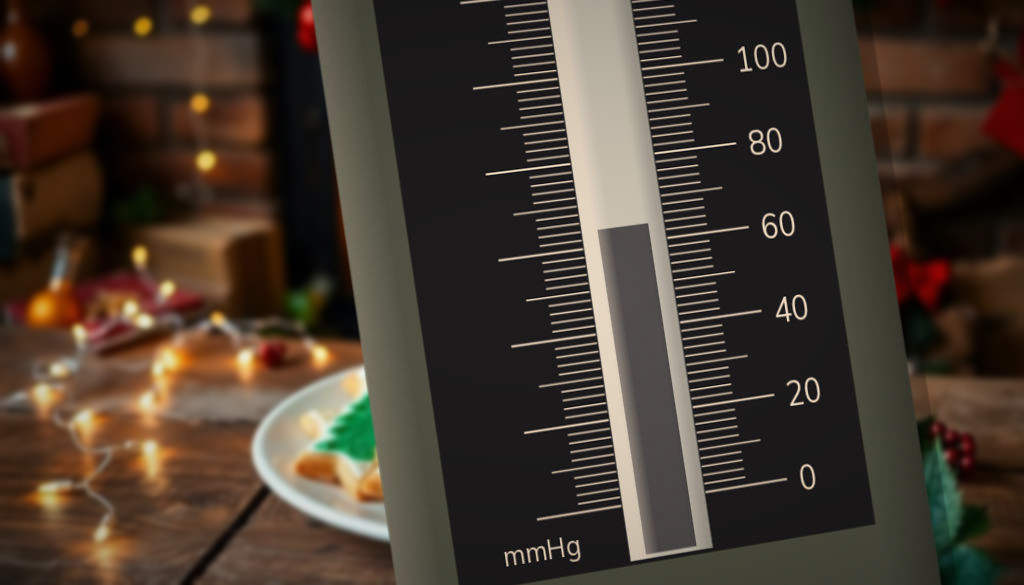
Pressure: 64 mmHg
